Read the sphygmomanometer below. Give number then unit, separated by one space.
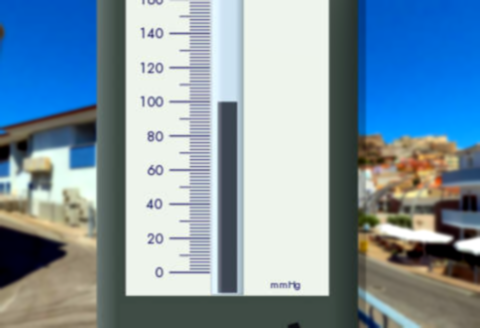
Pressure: 100 mmHg
